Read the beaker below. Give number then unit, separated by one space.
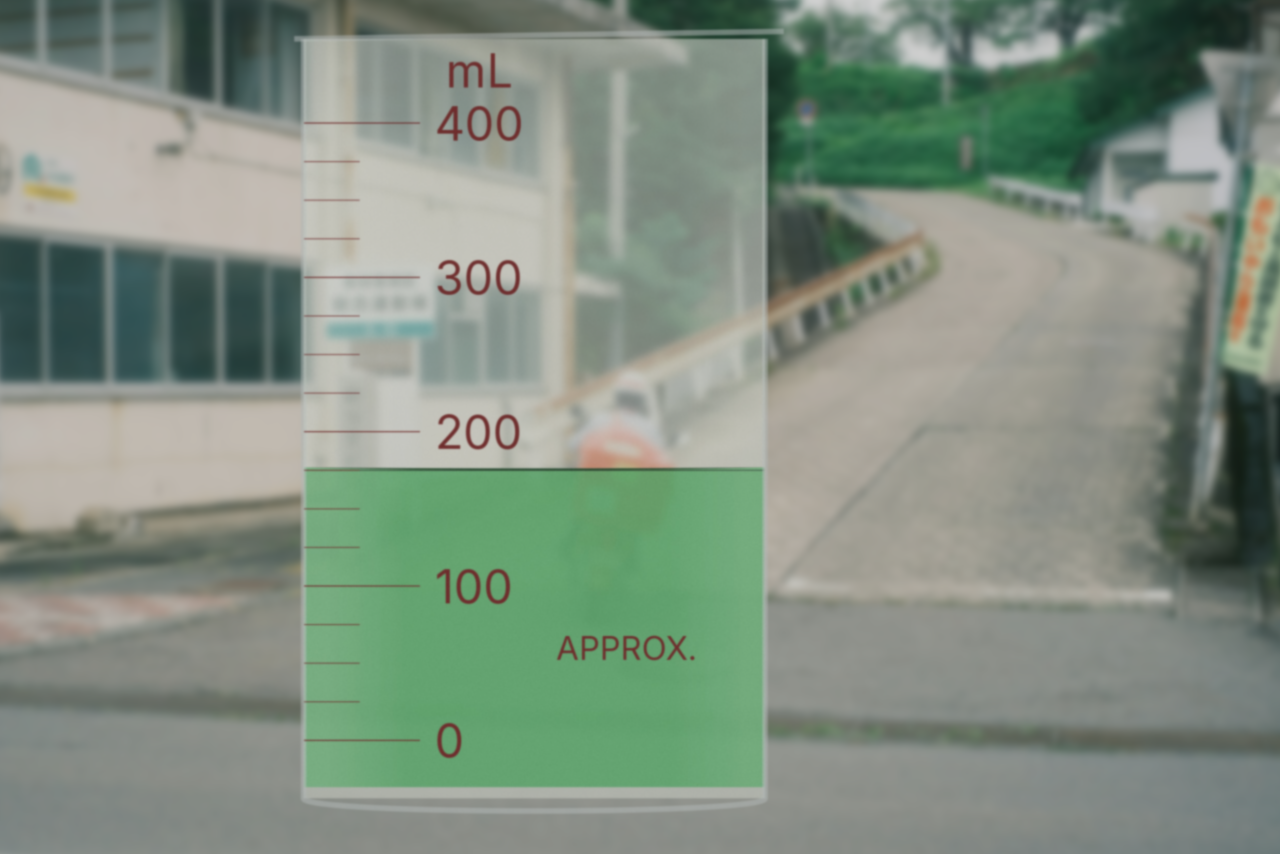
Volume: 175 mL
